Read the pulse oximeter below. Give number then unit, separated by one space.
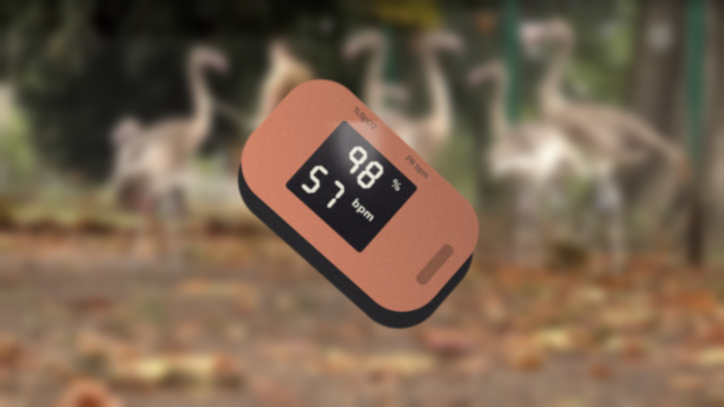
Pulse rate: 57 bpm
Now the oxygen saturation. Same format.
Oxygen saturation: 98 %
